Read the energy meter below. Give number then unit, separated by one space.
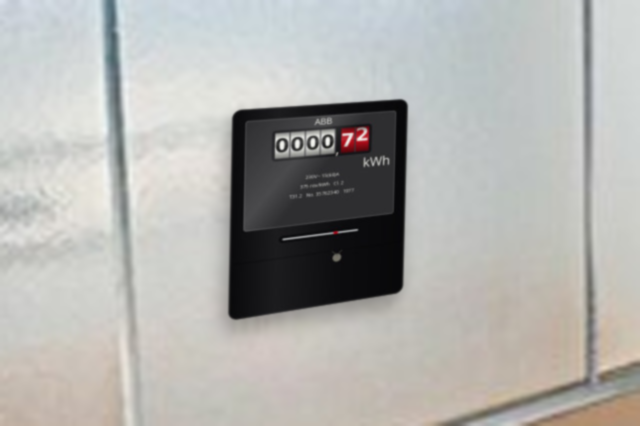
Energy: 0.72 kWh
